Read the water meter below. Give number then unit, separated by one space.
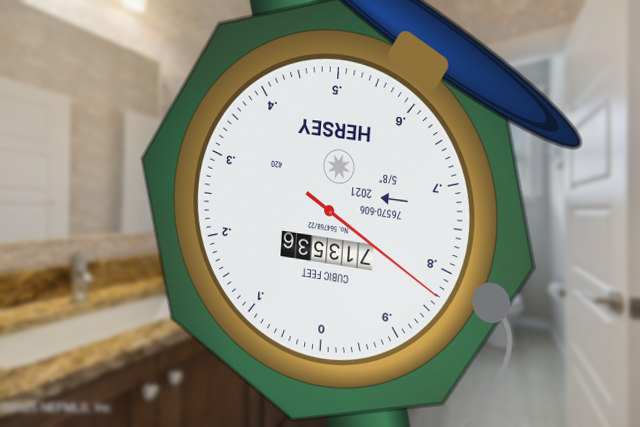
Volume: 713535.83 ft³
